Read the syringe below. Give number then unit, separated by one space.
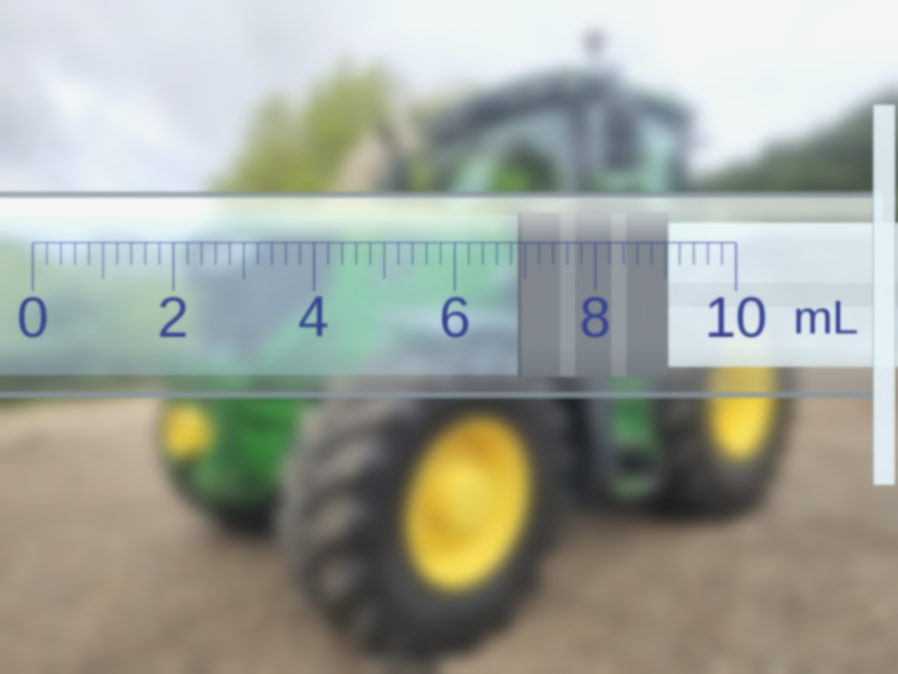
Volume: 6.9 mL
